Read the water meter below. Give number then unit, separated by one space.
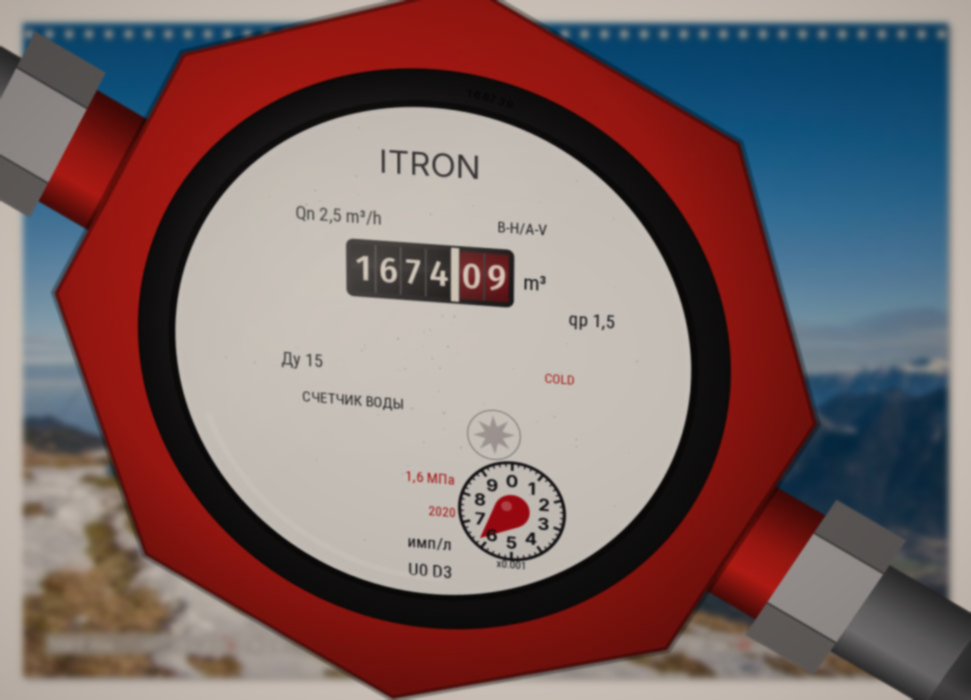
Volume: 1674.096 m³
